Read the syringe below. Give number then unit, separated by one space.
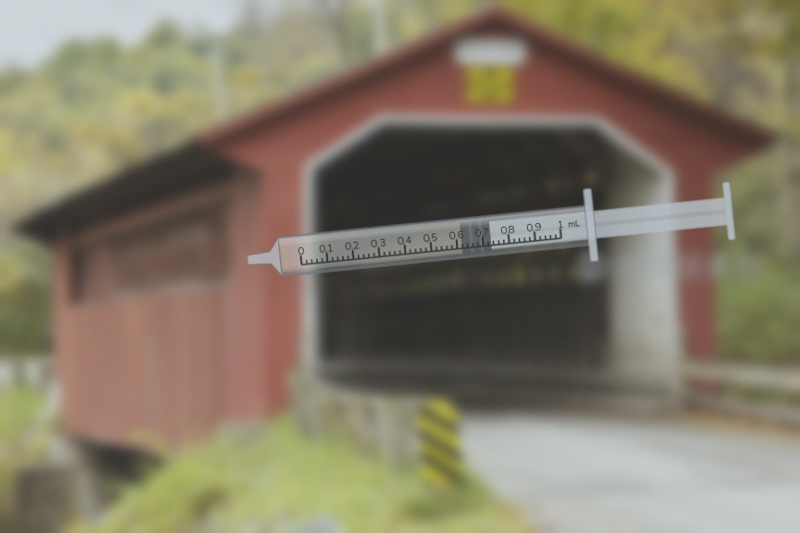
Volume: 0.62 mL
